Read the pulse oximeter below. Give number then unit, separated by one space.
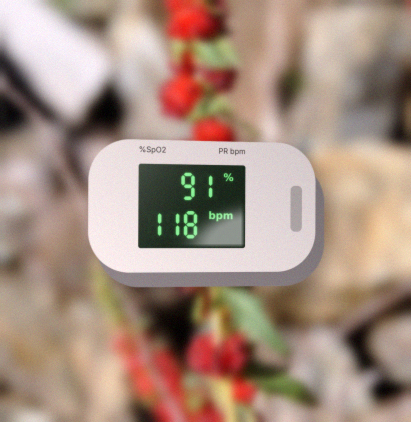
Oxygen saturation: 91 %
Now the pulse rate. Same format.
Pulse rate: 118 bpm
